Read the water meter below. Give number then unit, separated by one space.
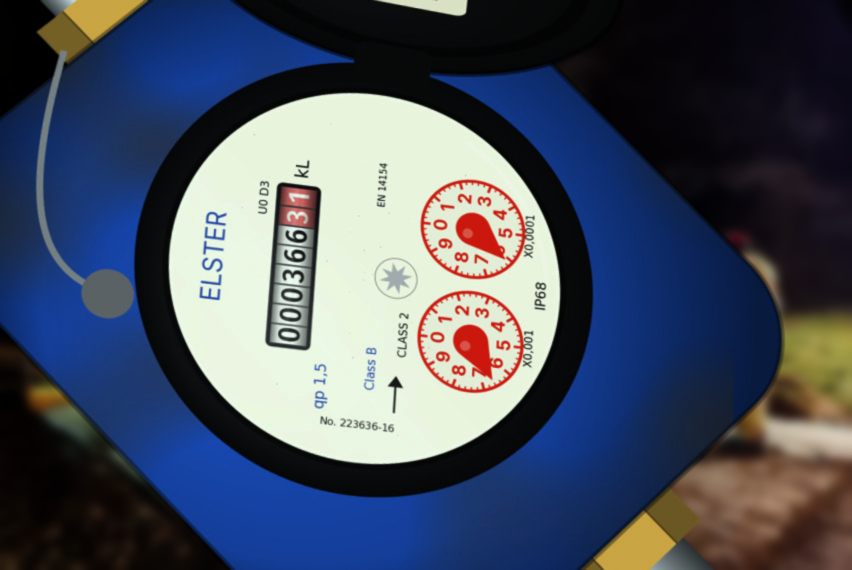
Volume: 366.3166 kL
